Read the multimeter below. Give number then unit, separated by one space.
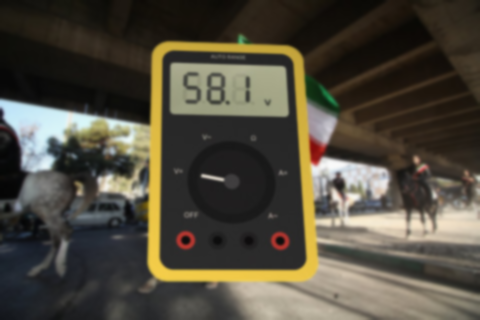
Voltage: 58.1 V
